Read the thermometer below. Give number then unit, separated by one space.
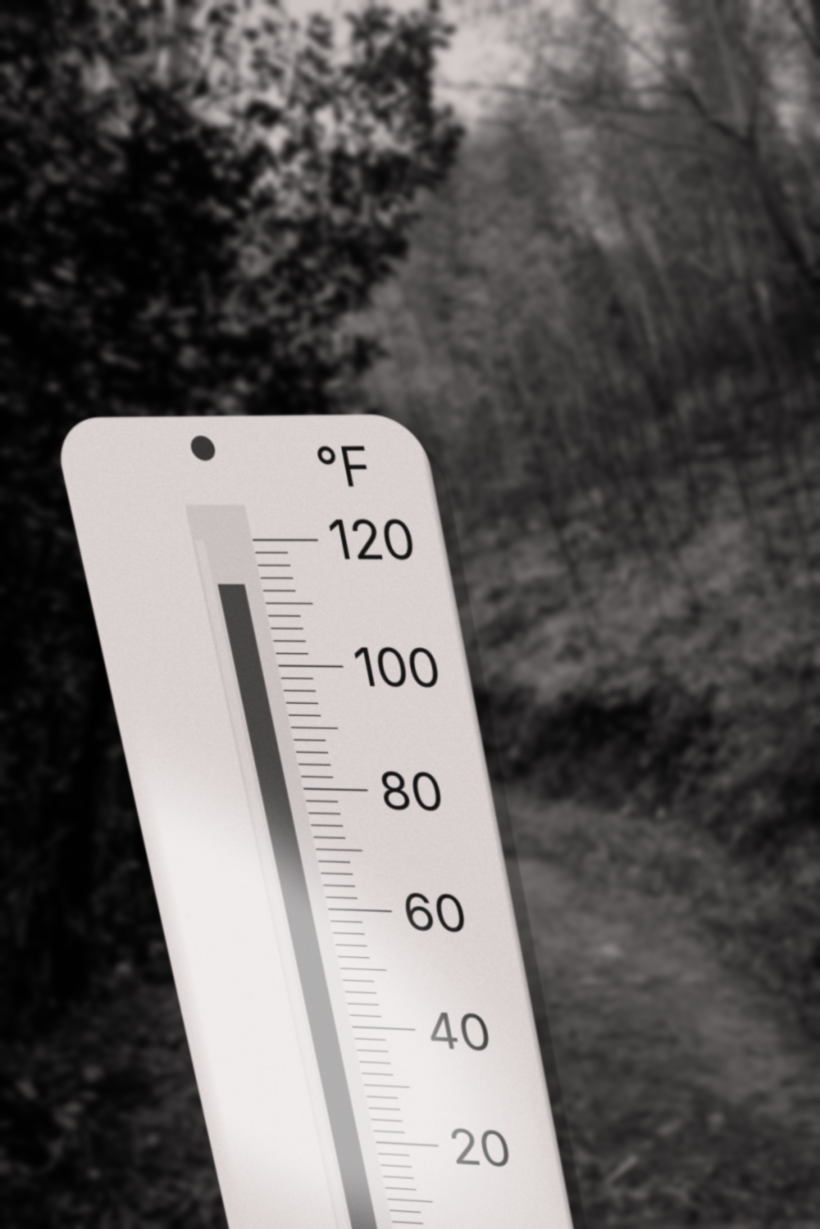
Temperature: 113 °F
